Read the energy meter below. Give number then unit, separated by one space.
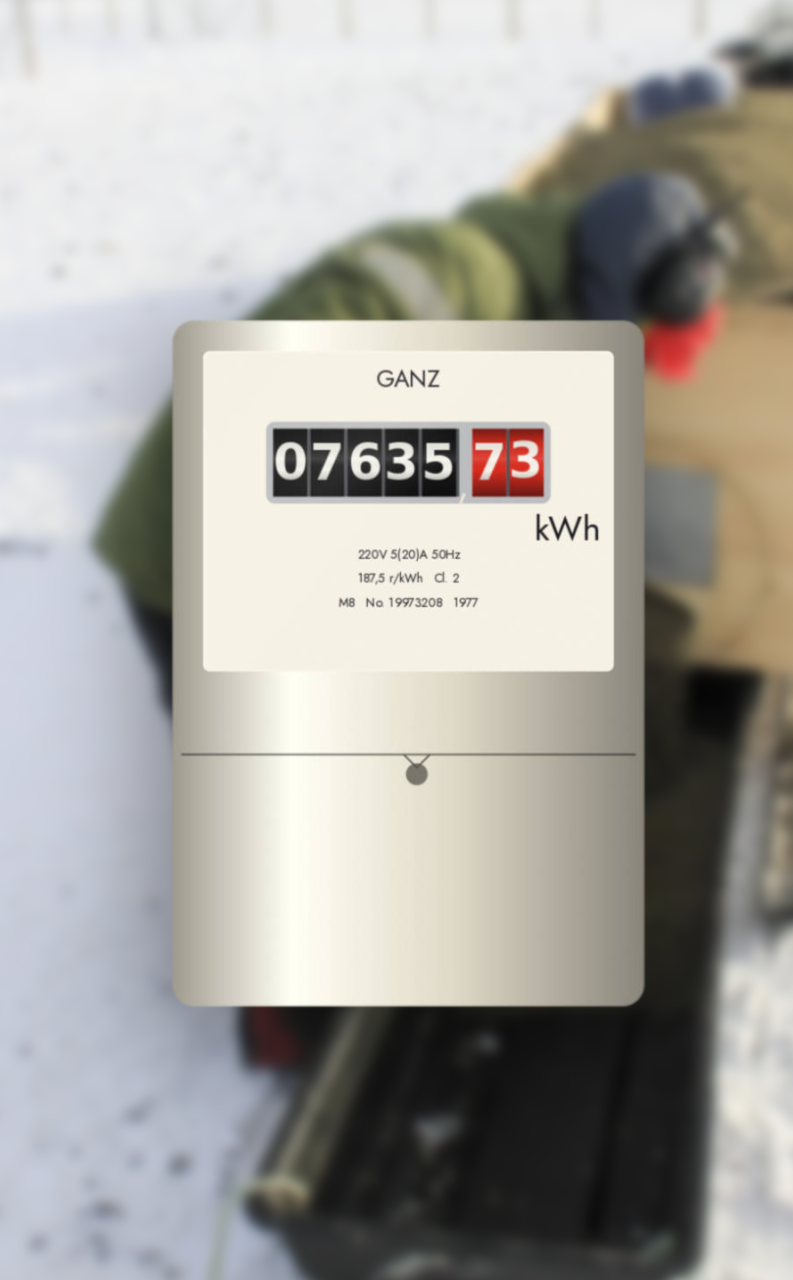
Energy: 7635.73 kWh
